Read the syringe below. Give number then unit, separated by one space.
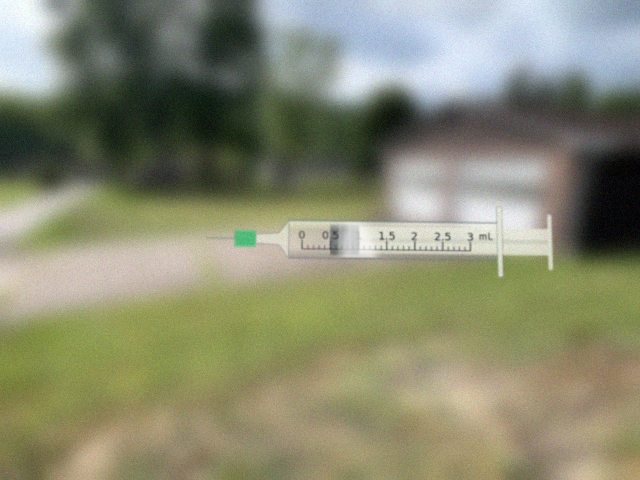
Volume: 0.5 mL
